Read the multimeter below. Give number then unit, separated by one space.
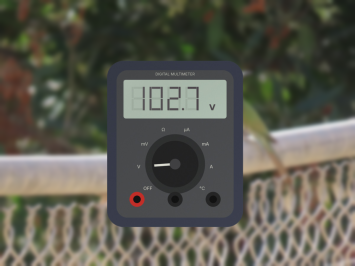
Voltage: 102.7 V
